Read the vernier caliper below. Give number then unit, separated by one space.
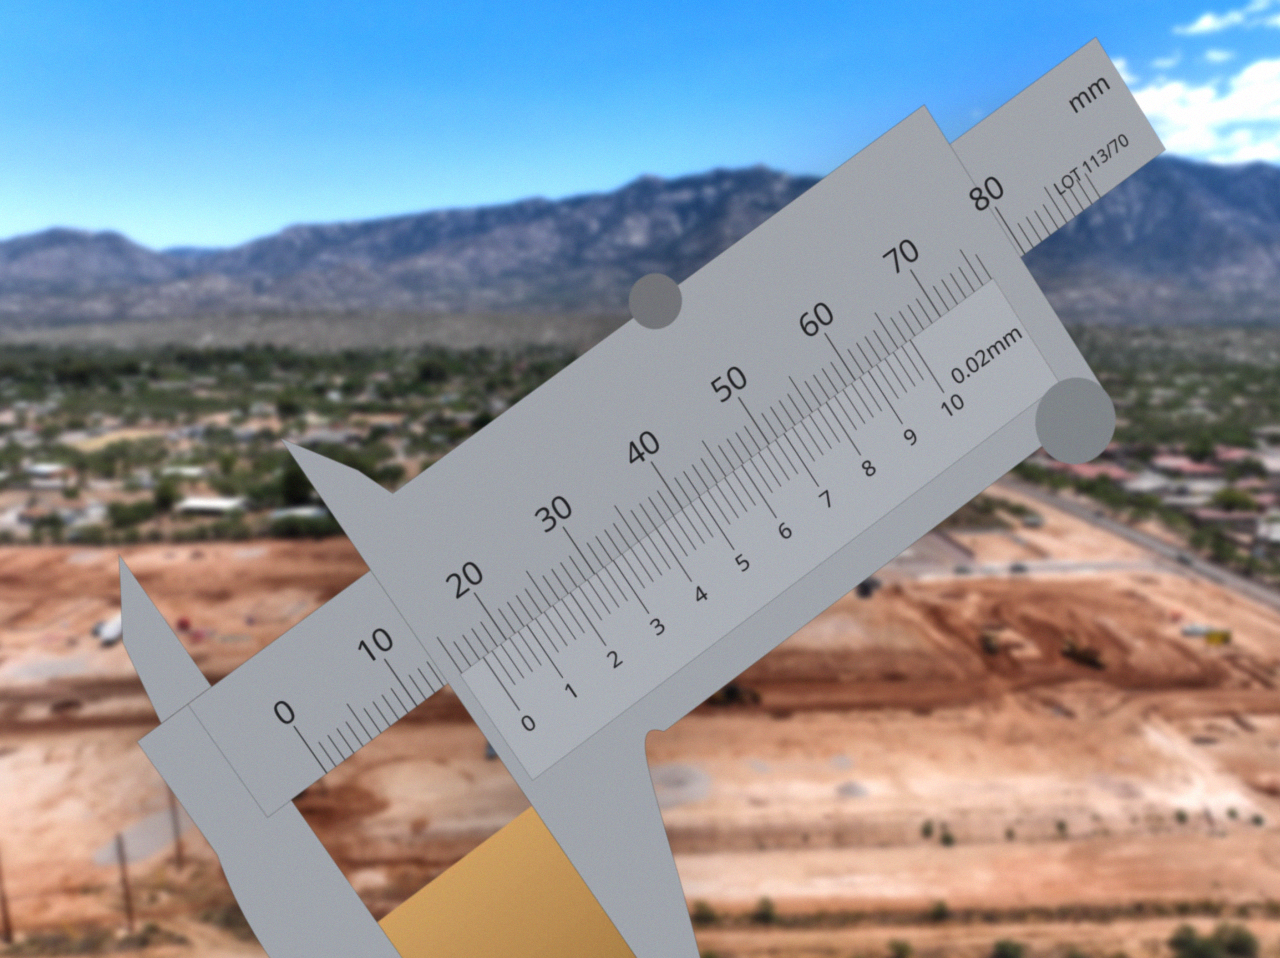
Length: 17.4 mm
